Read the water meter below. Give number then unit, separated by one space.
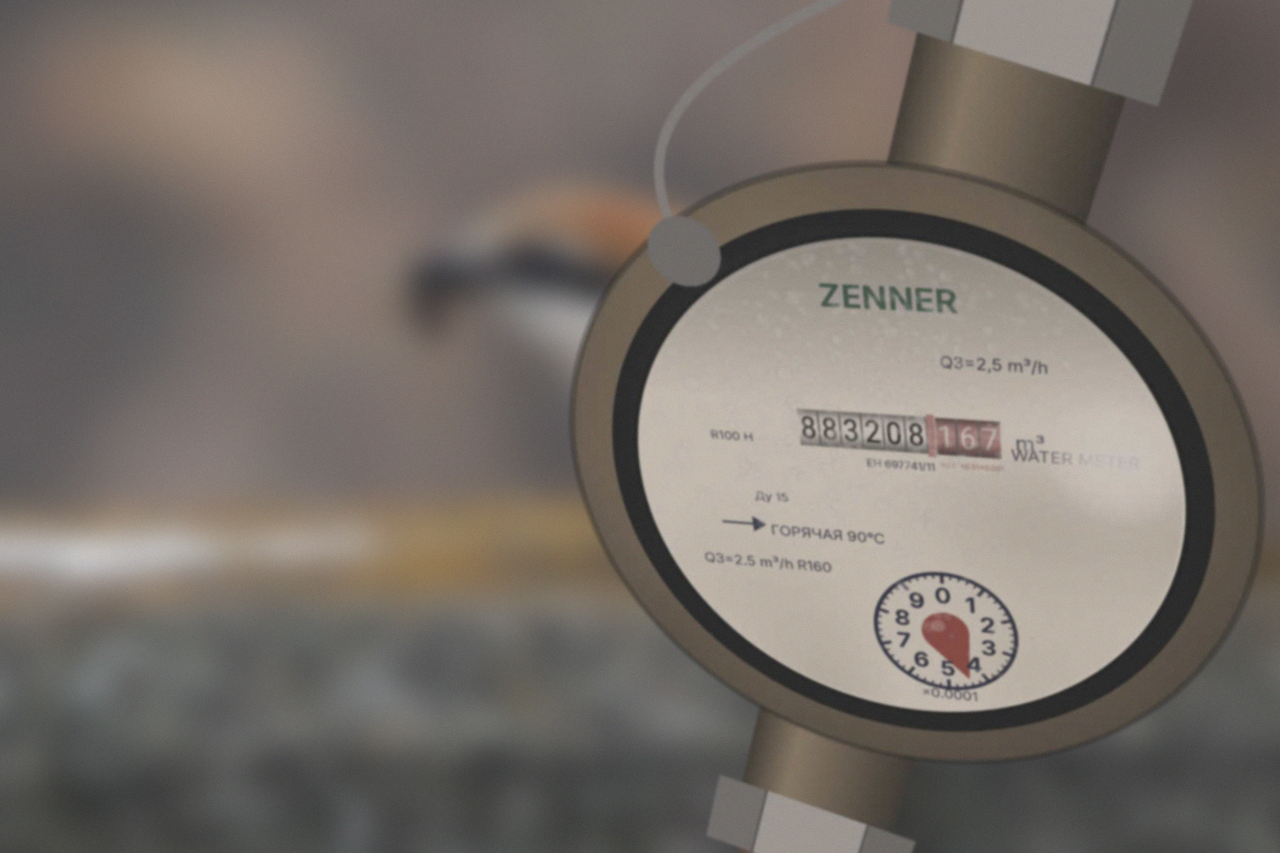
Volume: 883208.1674 m³
